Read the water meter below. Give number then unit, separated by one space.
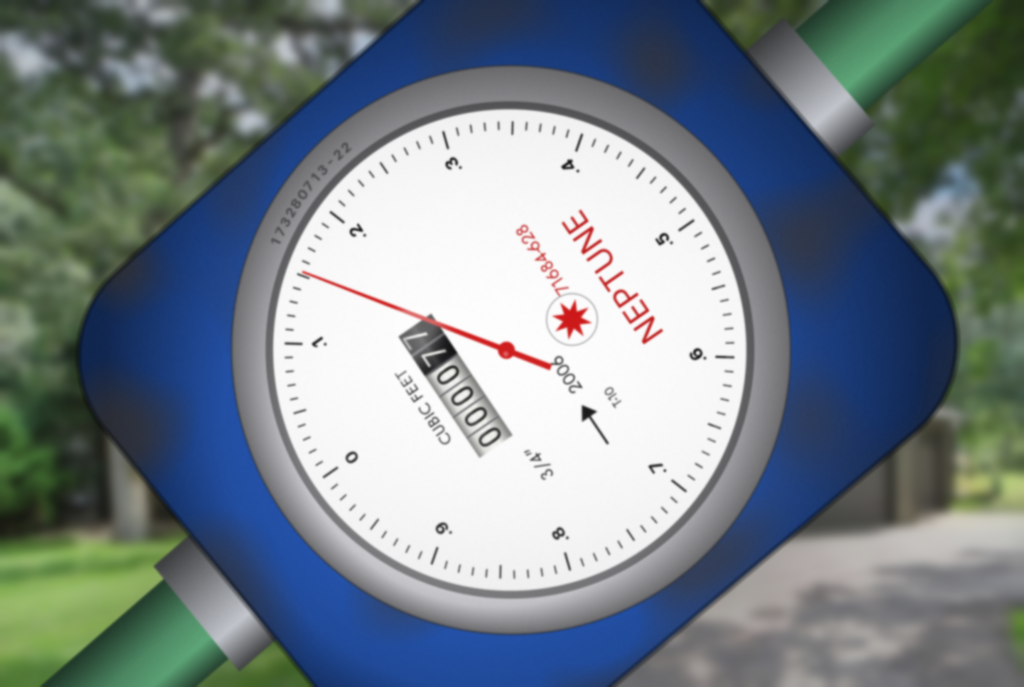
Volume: 77.15 ft³
